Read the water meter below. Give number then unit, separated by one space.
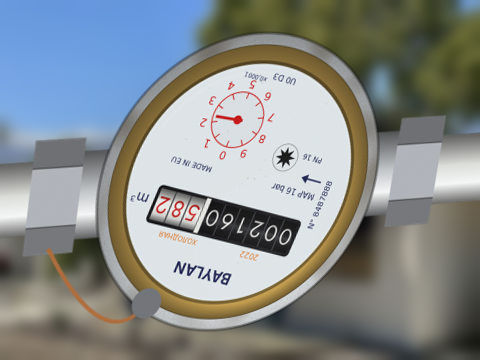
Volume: 2160.5822 m³
